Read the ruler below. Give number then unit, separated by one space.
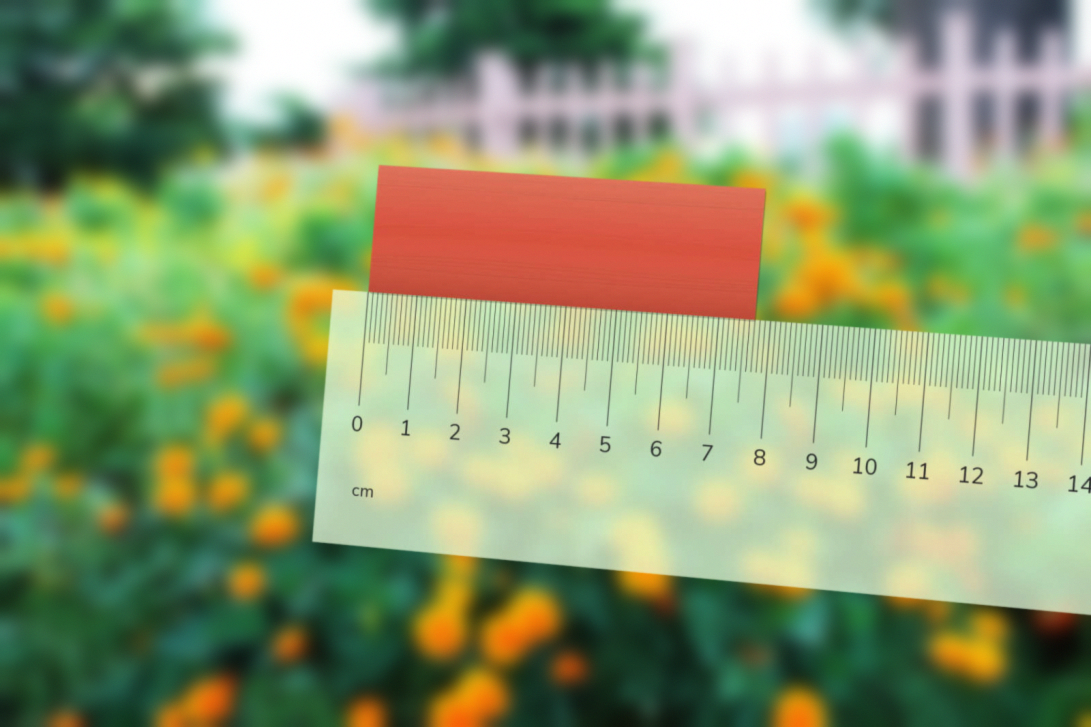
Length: 7.7 cm
